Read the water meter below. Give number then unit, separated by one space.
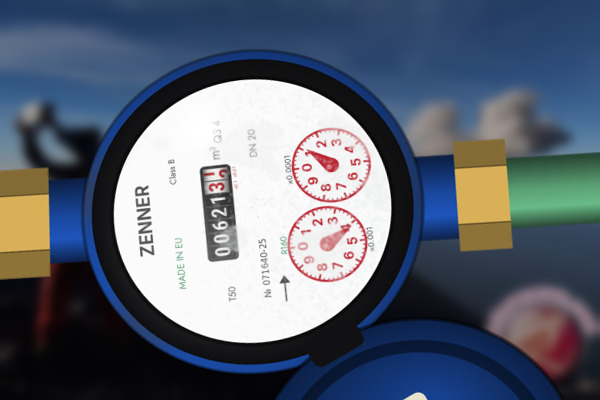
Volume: 621.3141 m³
